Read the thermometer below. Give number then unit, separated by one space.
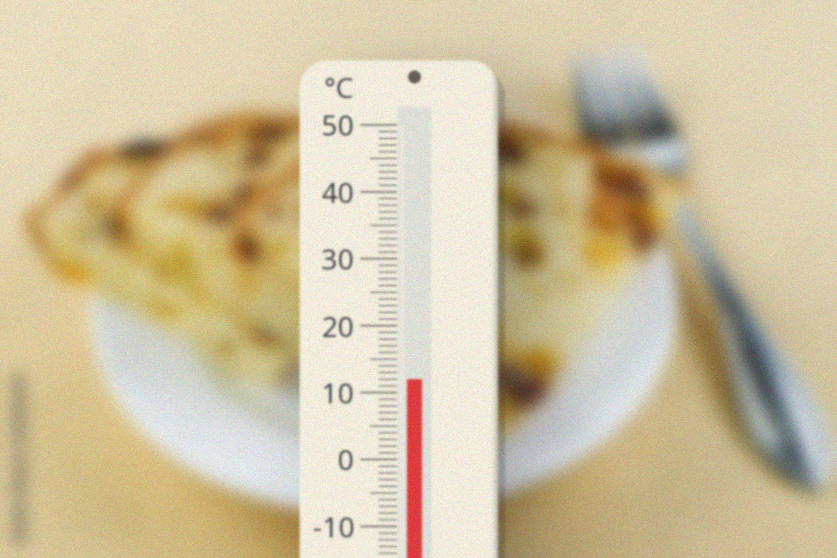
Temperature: 12 °C
